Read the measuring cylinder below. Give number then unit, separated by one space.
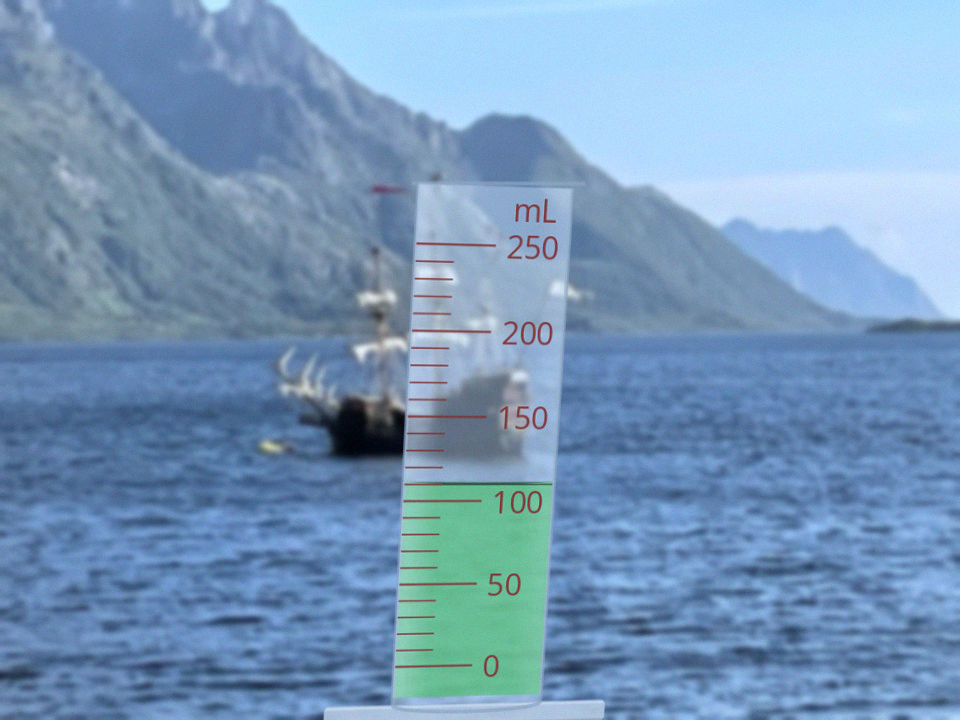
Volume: 110 mL
